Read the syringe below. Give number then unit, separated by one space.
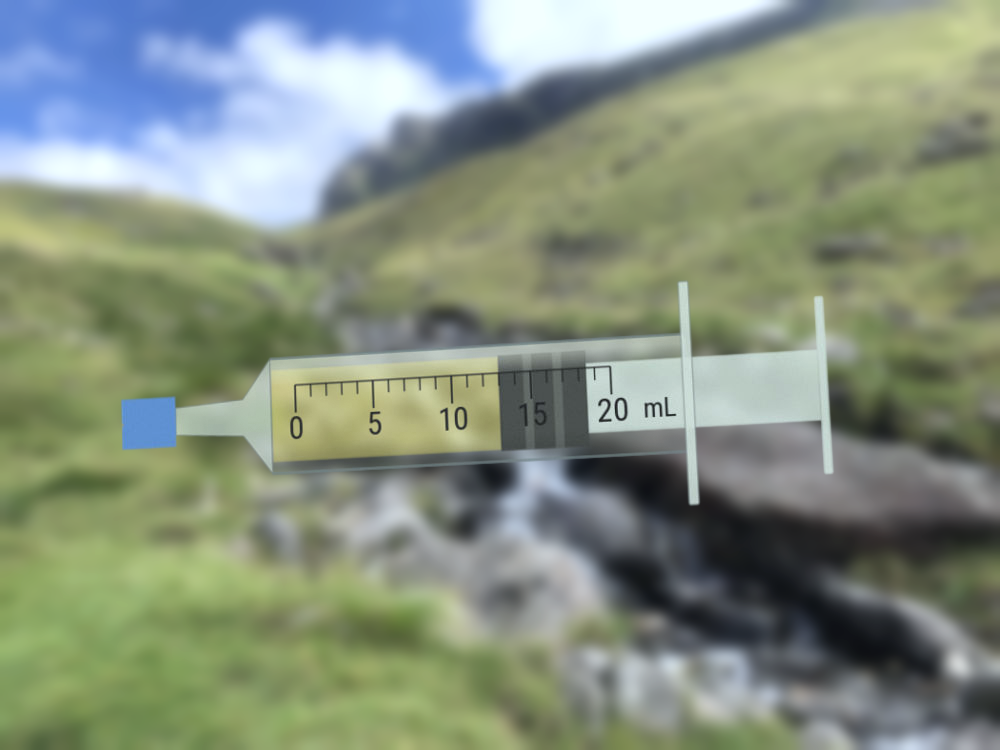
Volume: 13 mL
